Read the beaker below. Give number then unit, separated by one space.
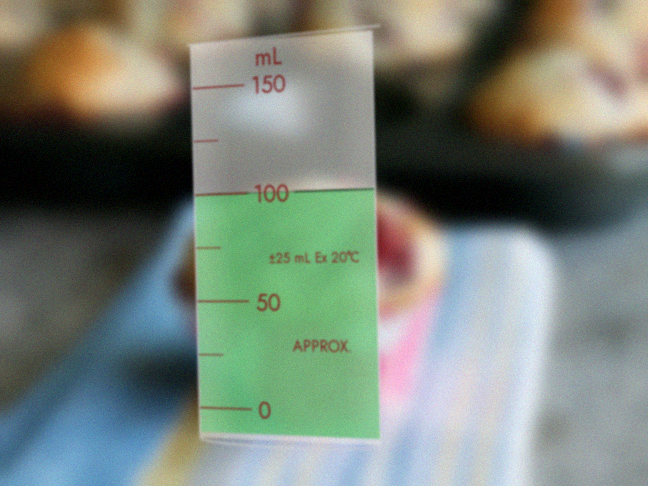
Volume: 100 mL
